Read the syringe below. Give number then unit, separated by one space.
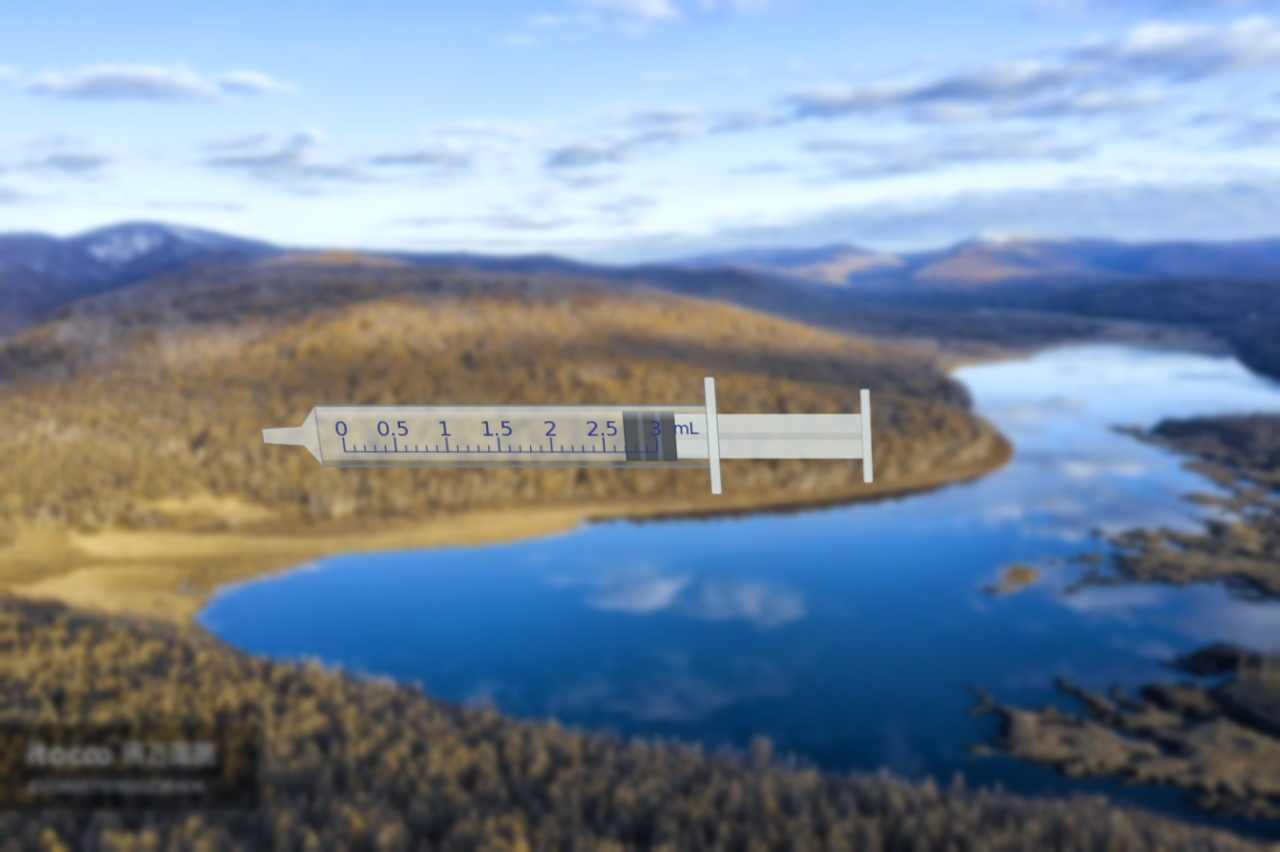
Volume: 2.7 mL
